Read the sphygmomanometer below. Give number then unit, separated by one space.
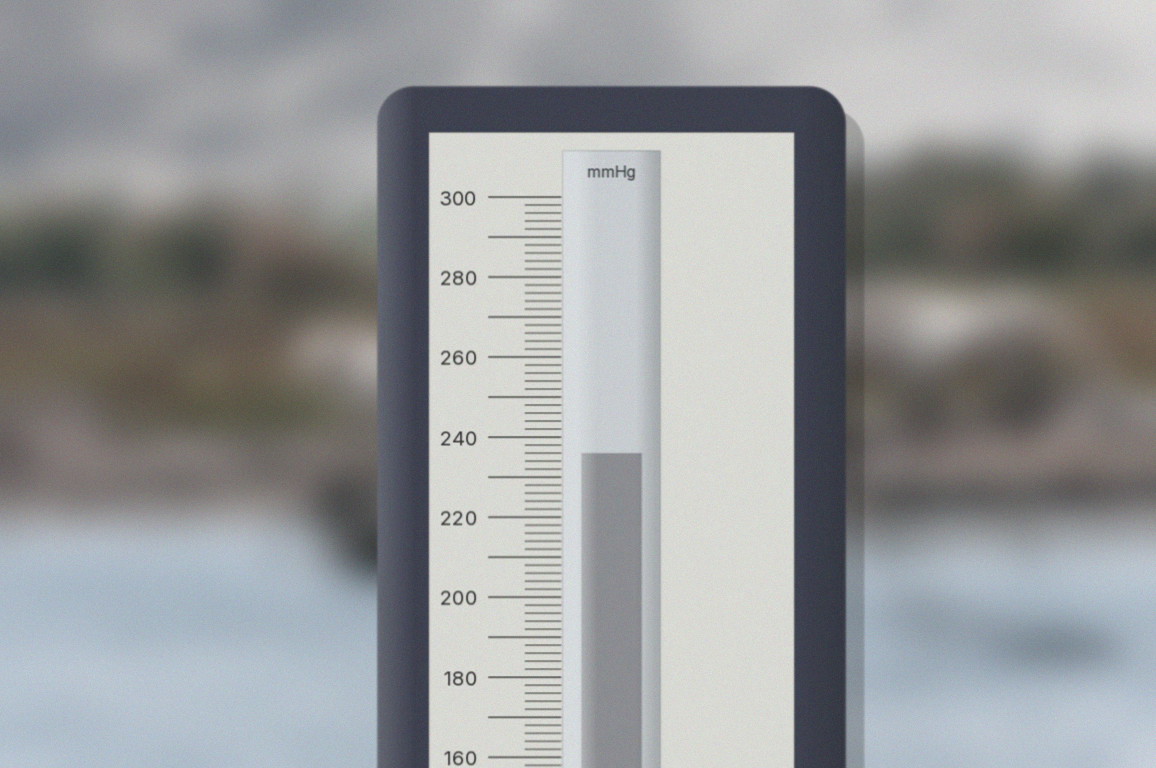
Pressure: 236 mmHg
